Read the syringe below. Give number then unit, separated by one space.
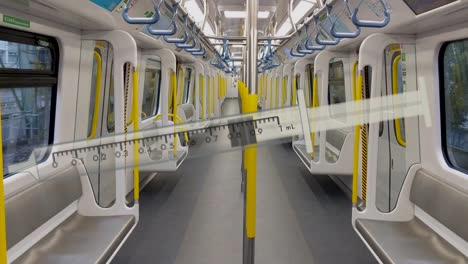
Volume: 0.78 mL
